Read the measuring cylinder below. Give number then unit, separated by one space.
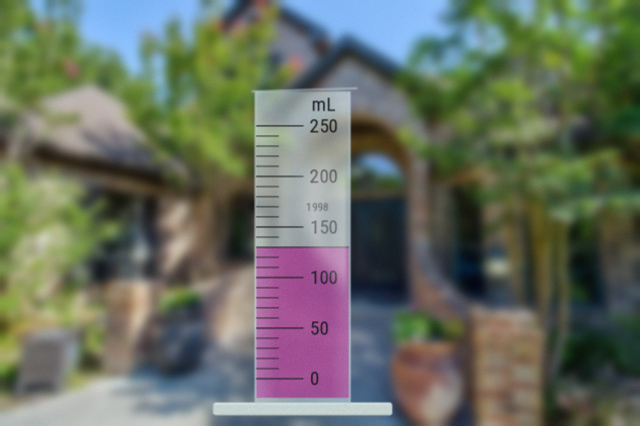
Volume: 130 mL
